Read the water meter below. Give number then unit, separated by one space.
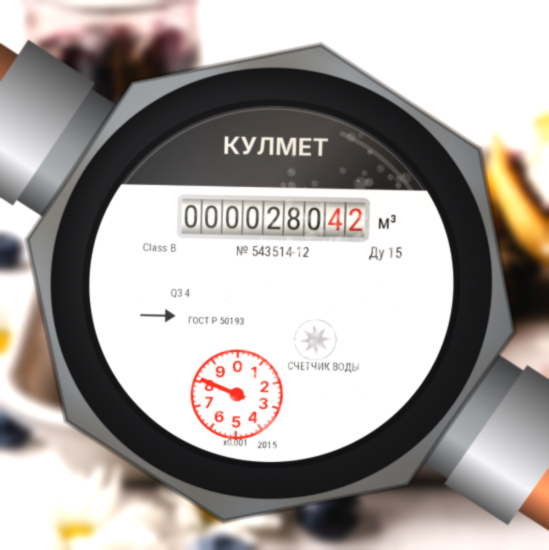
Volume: 280.428 m³
